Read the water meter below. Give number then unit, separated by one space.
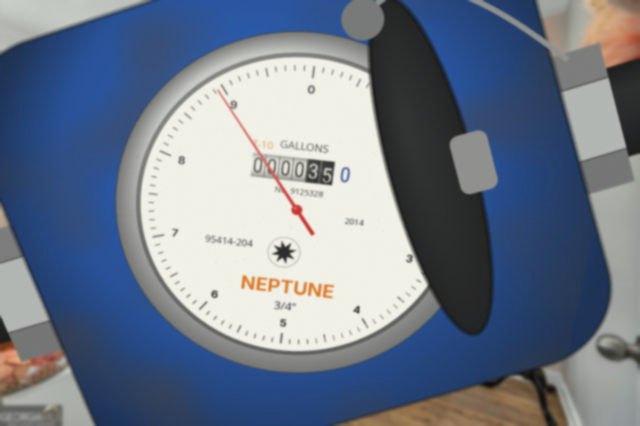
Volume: 348.9 gal
